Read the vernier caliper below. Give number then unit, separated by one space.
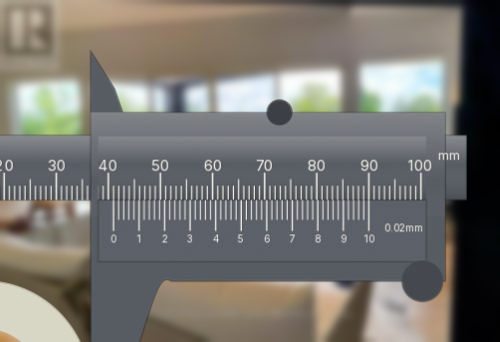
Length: 41.0 mm
